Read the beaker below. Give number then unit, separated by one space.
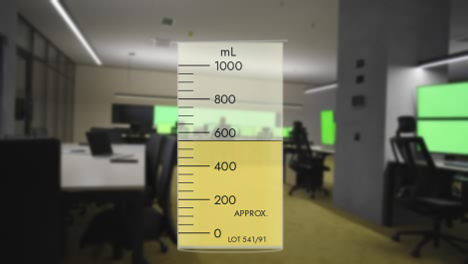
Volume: 550 mL
